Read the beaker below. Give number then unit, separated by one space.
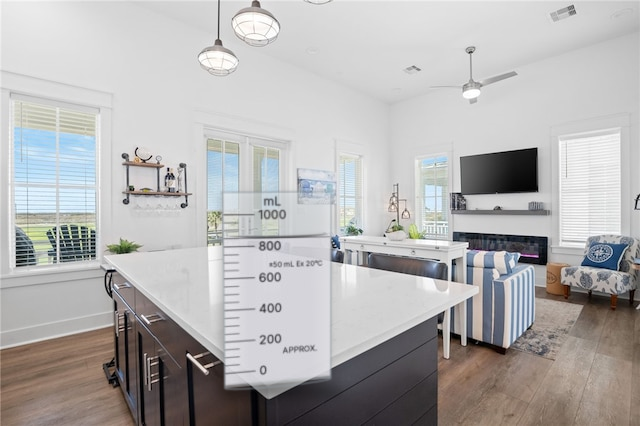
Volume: 850 mL
